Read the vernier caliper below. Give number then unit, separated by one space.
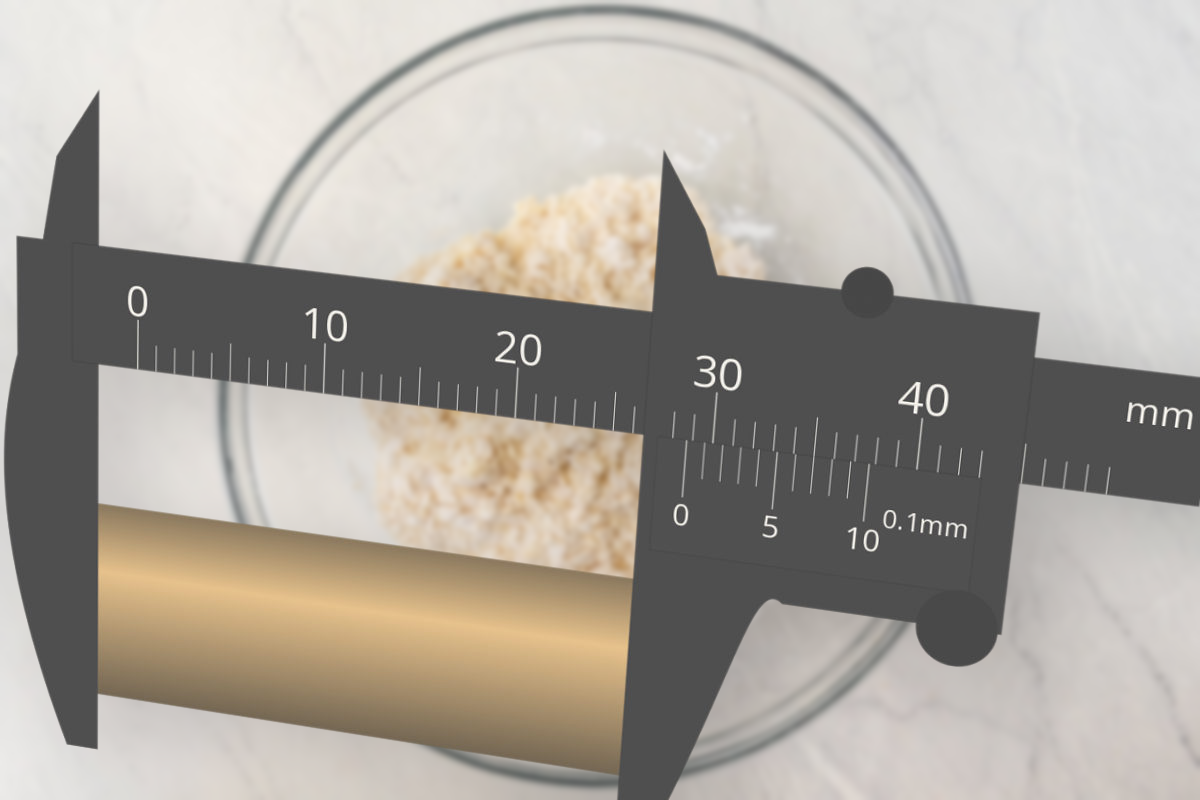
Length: 28.7 mm
